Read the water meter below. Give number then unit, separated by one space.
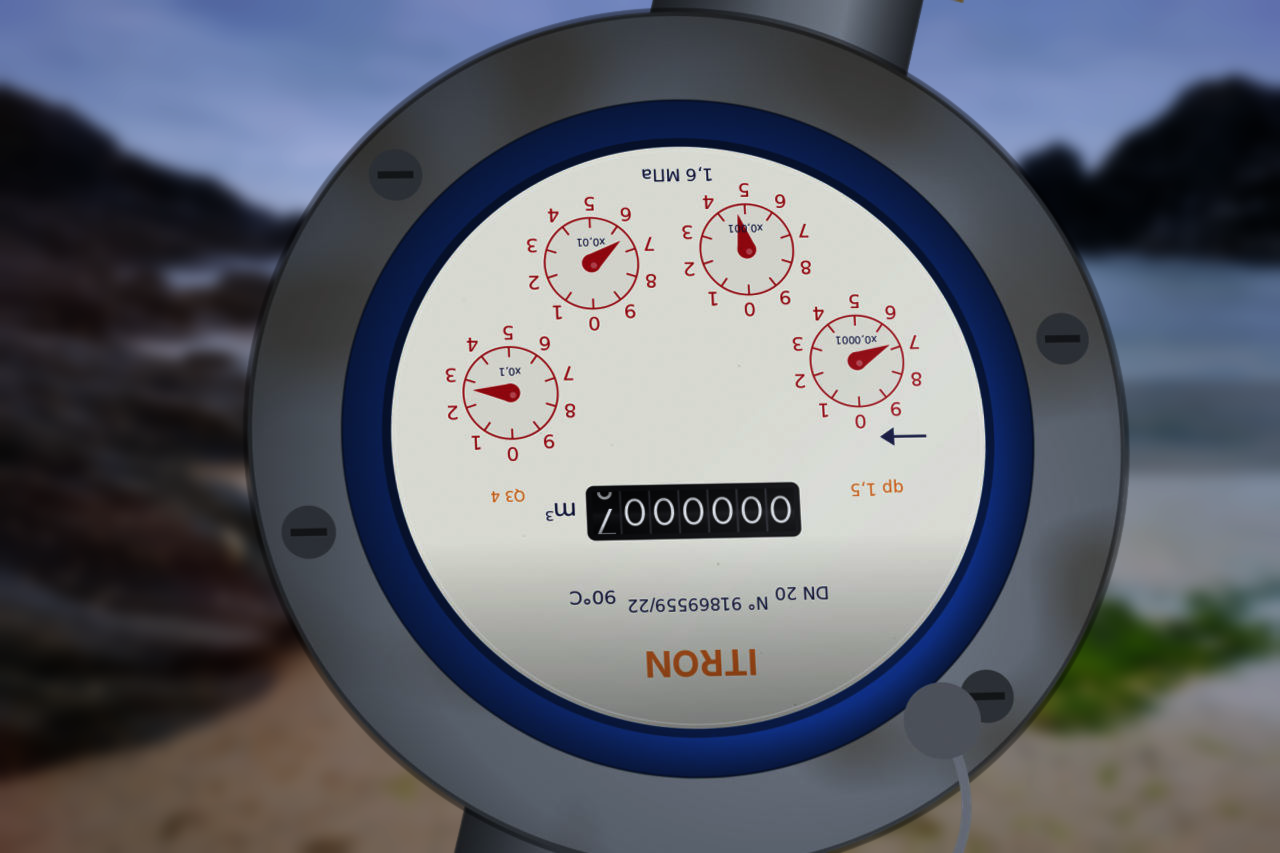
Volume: 7.2646 m³
